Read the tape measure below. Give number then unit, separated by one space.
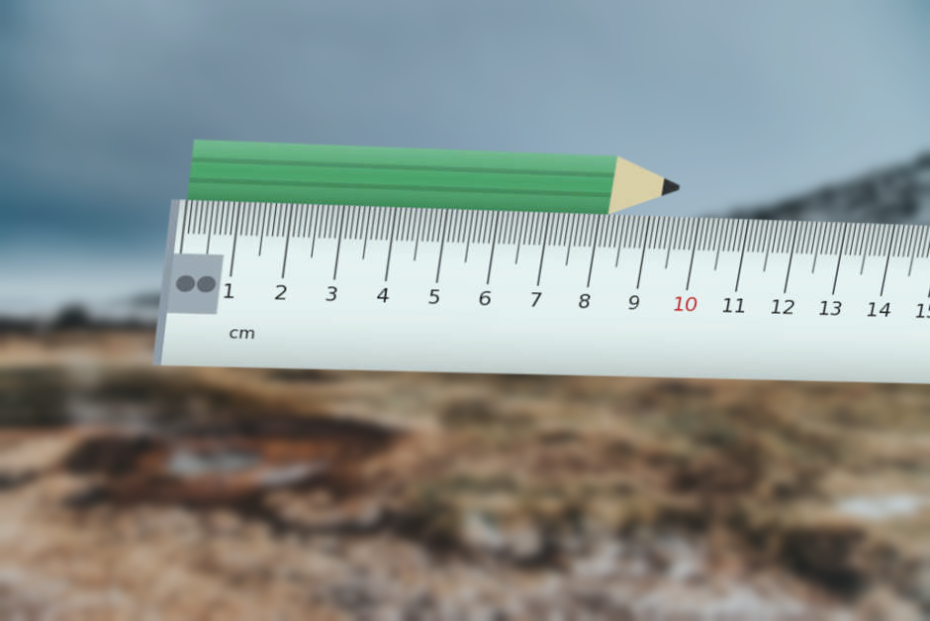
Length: 9.5 cm
